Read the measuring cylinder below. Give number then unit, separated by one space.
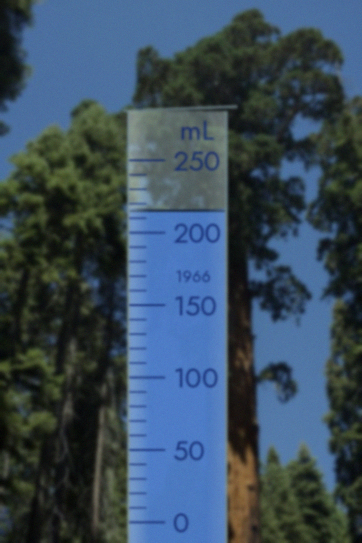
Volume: 215 mL
